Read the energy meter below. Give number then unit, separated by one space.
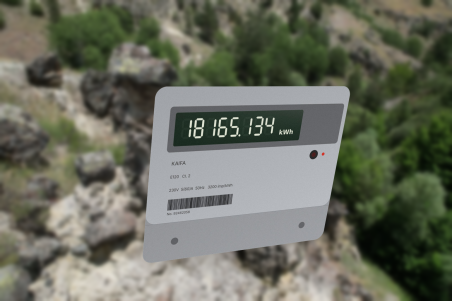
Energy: 18165.134 kWh
